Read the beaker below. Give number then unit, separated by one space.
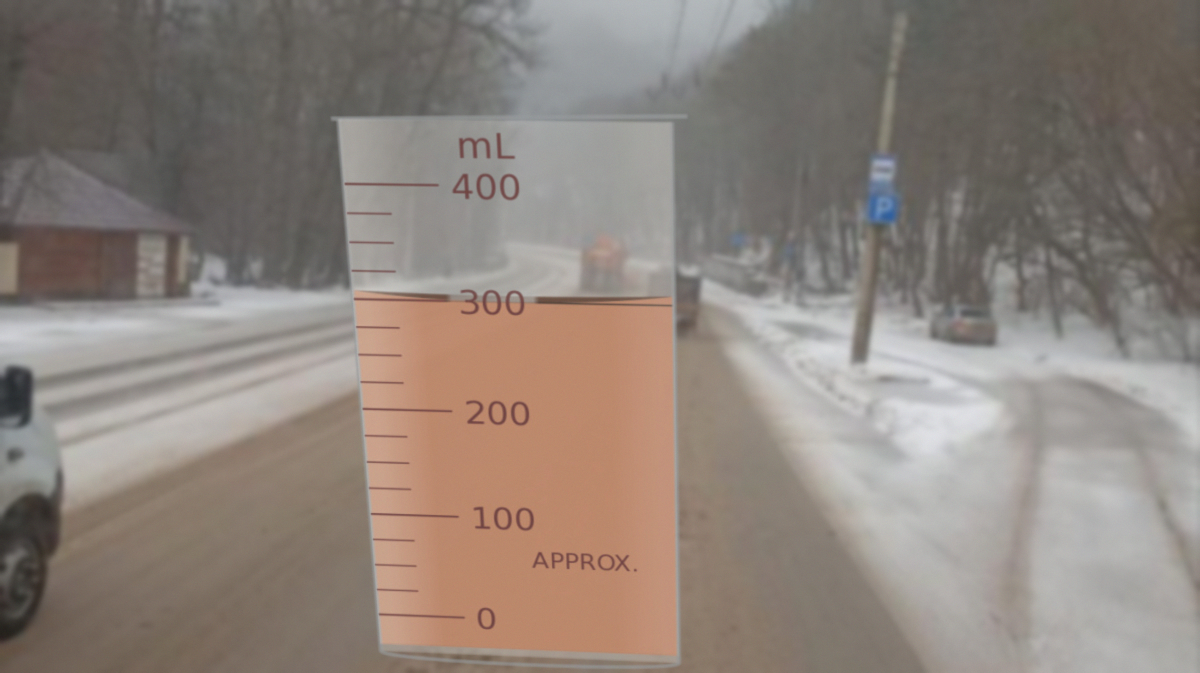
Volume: 300 mL
